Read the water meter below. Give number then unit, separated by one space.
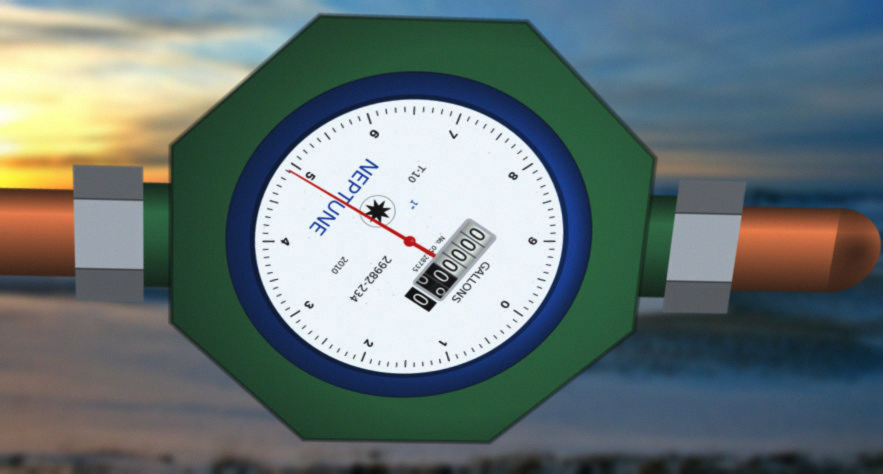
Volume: 84.9 gal
